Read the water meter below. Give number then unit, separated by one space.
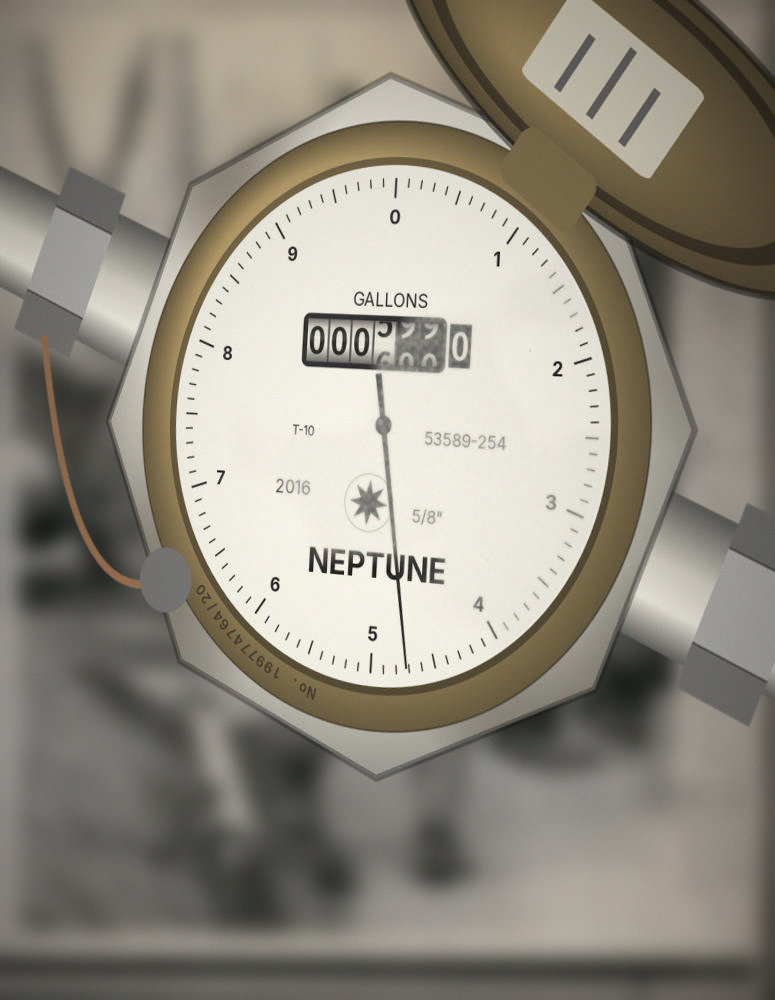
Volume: 5994.7 gal
